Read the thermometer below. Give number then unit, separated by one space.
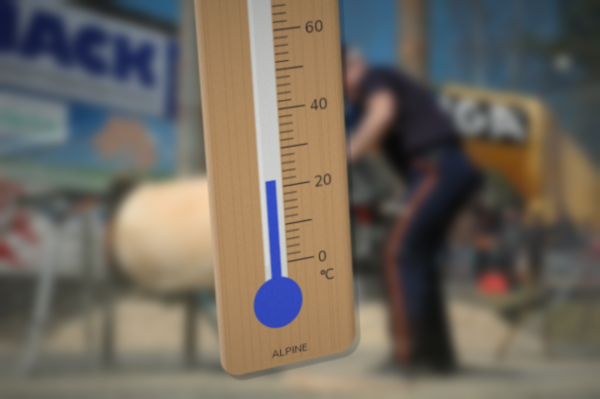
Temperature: 22 °C
